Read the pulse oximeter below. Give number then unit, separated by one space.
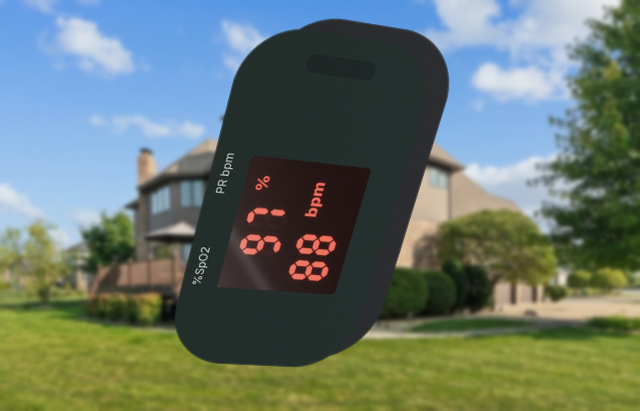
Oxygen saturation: 97 %
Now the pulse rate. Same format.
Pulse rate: 88 bpm
